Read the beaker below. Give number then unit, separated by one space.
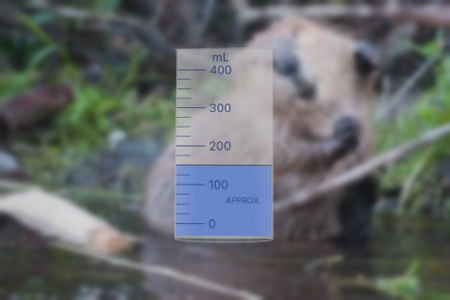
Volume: 150 mL
